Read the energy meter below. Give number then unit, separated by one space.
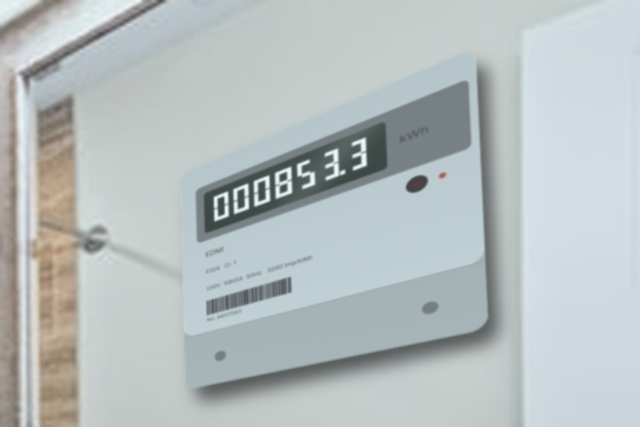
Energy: 853.3 kWh
